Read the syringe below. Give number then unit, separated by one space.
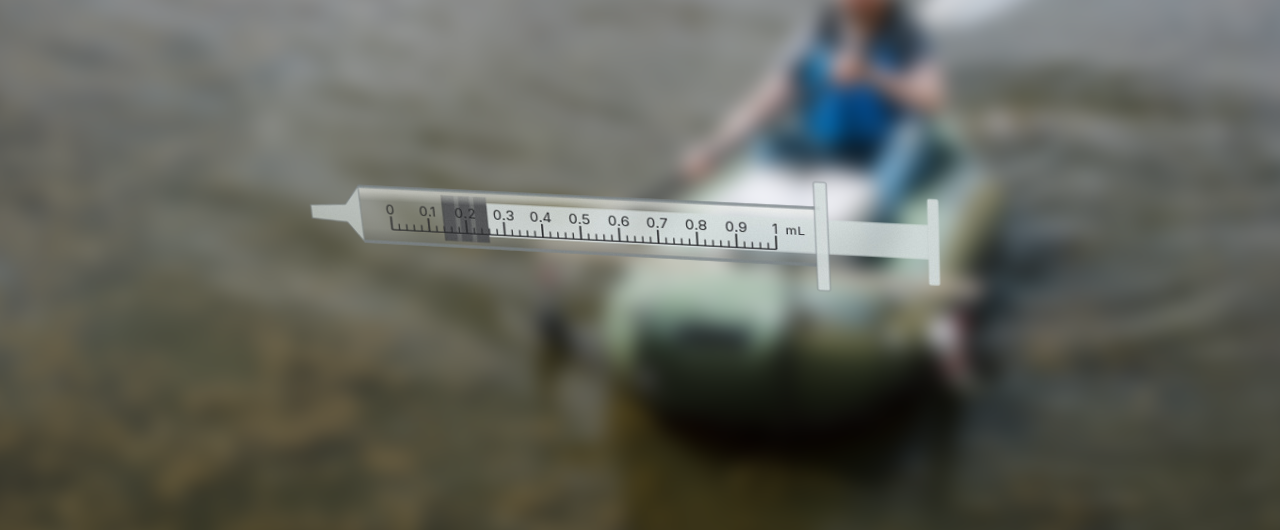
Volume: 0.14 mL
